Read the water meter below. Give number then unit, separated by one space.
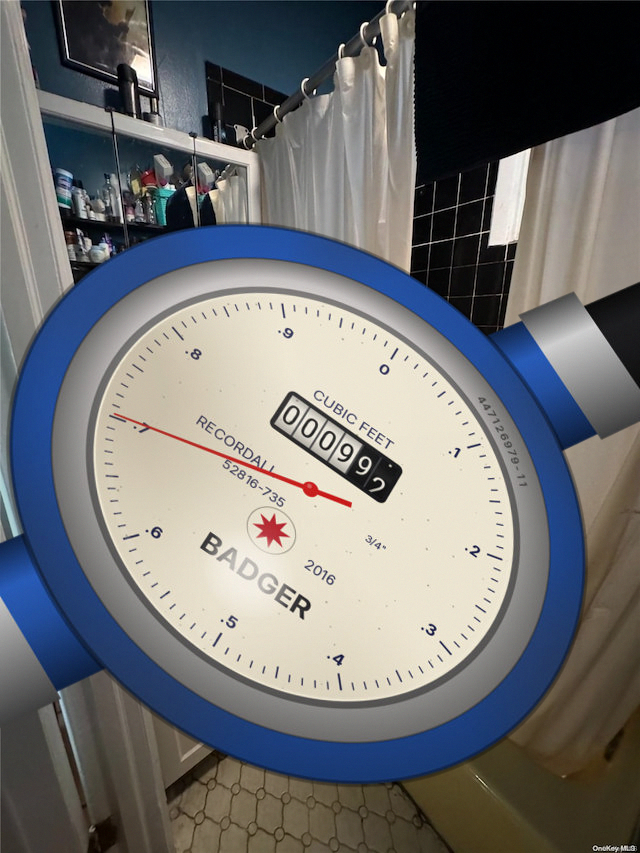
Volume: 991.70 ft³
